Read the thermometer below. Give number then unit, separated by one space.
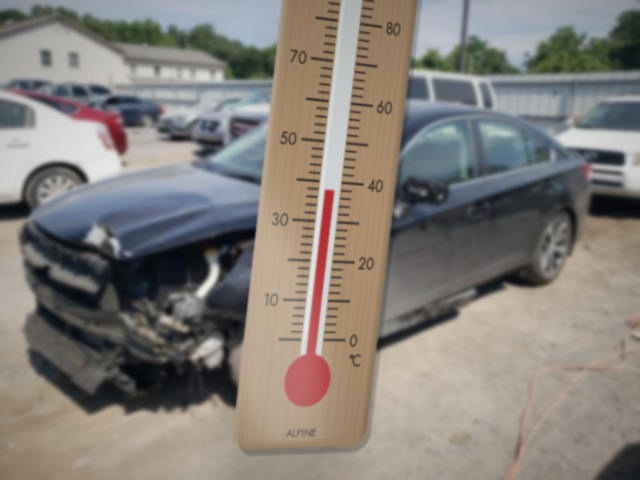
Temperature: 38 °C
